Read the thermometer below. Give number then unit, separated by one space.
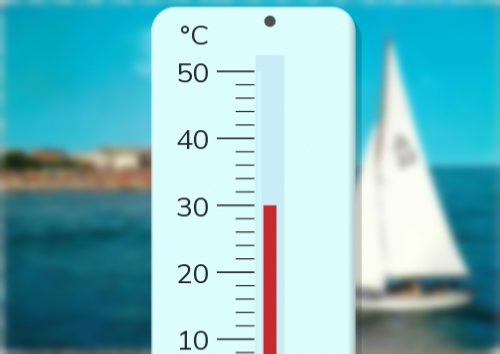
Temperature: 30 °C
